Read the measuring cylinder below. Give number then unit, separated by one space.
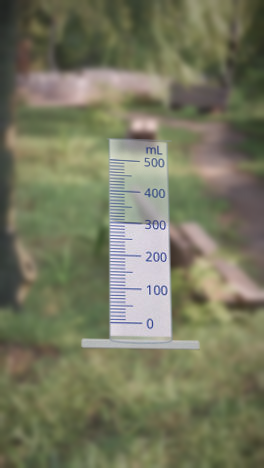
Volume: 300 mL
